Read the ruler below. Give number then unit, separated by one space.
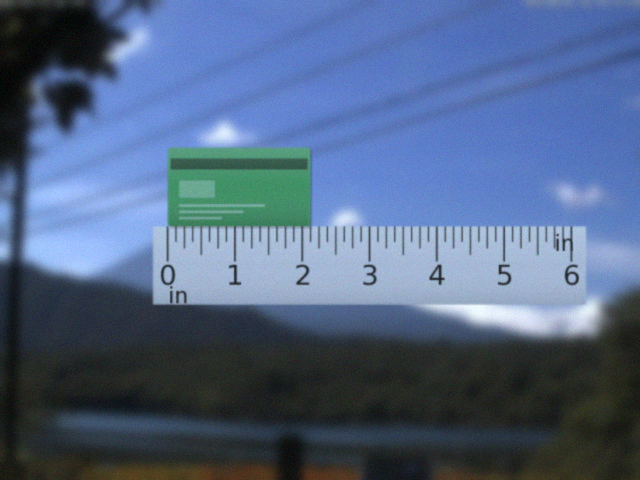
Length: 2.125 in
